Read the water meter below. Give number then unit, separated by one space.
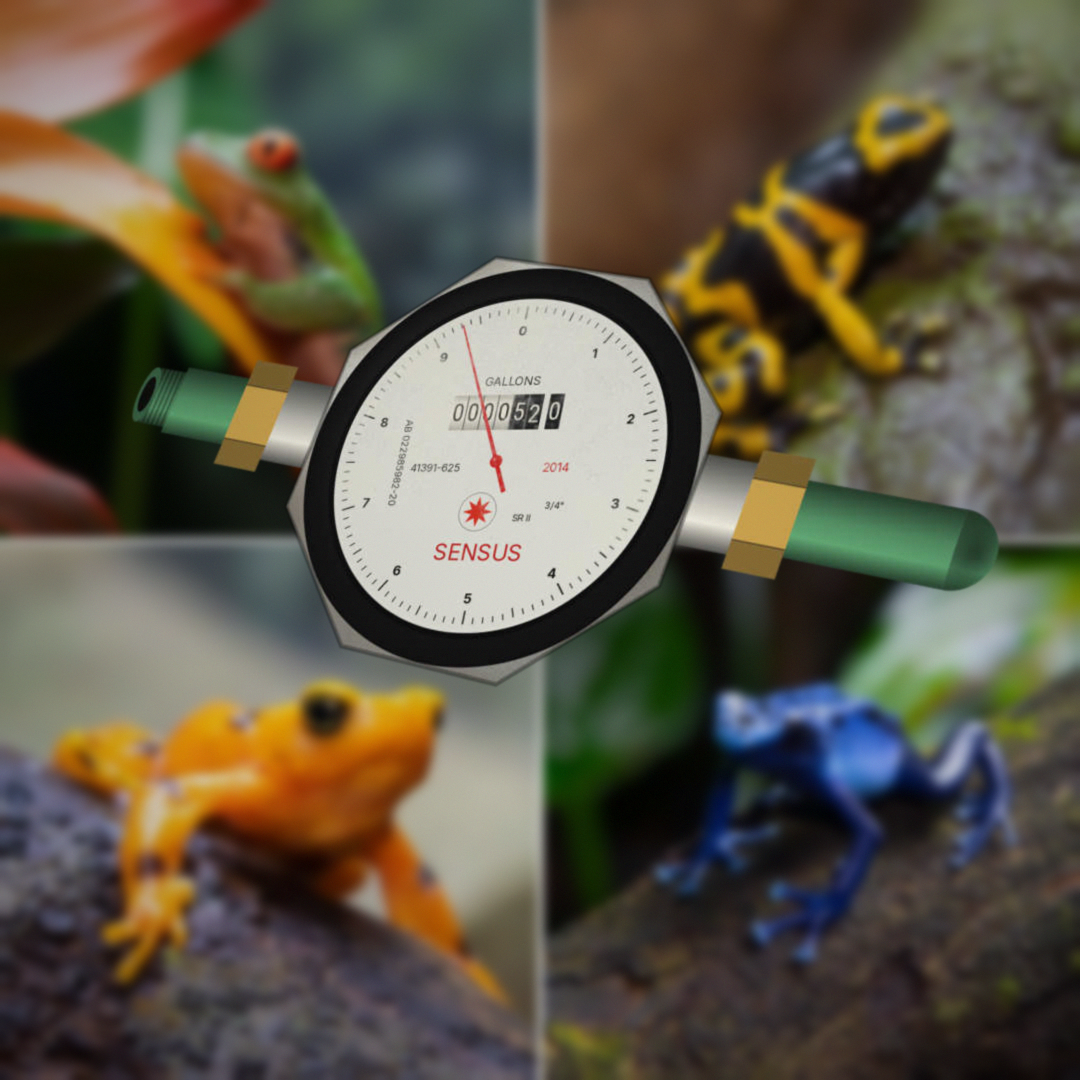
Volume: 519.3 gal
